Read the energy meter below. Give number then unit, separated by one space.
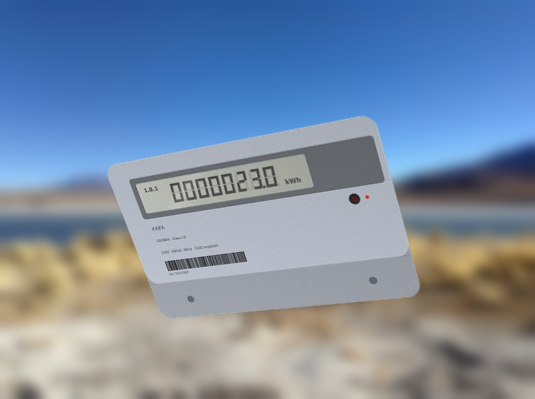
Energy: 23.0 kWh
